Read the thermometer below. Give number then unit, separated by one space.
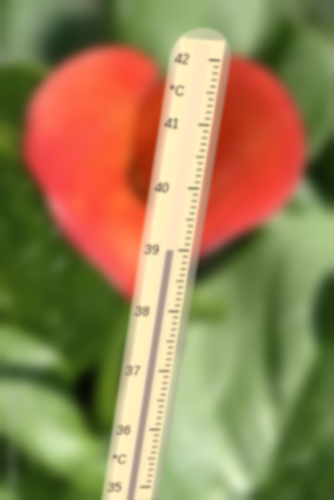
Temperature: 39 °C
